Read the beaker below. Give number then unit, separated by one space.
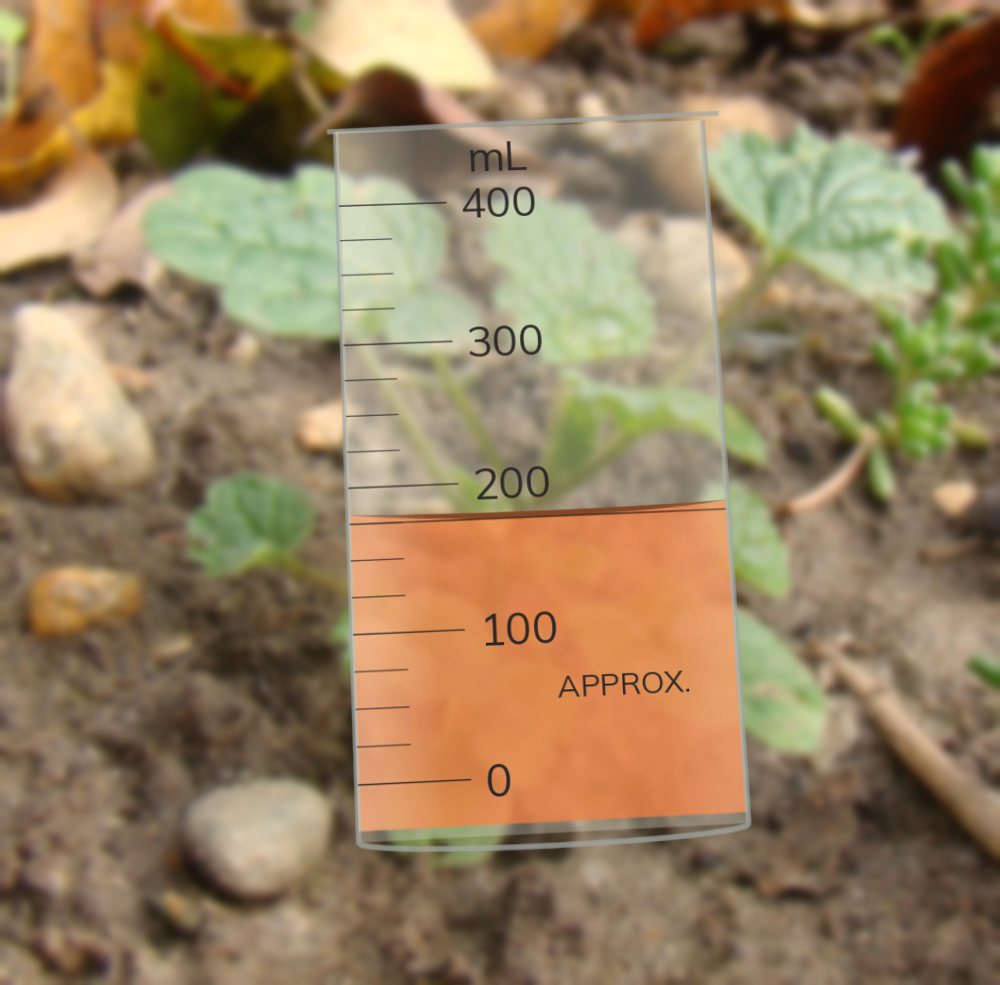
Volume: 175 mL
